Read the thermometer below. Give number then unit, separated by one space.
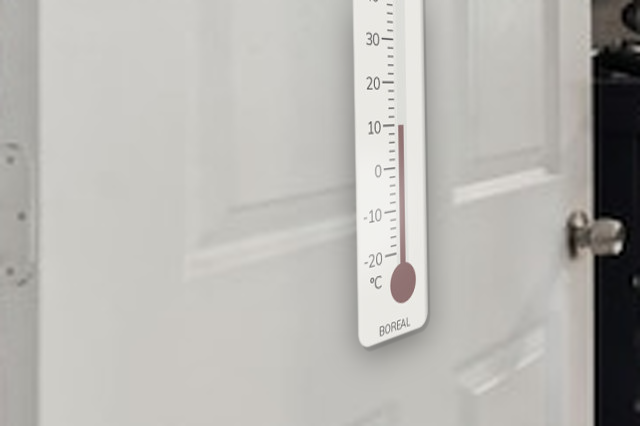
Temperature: 10 °C
